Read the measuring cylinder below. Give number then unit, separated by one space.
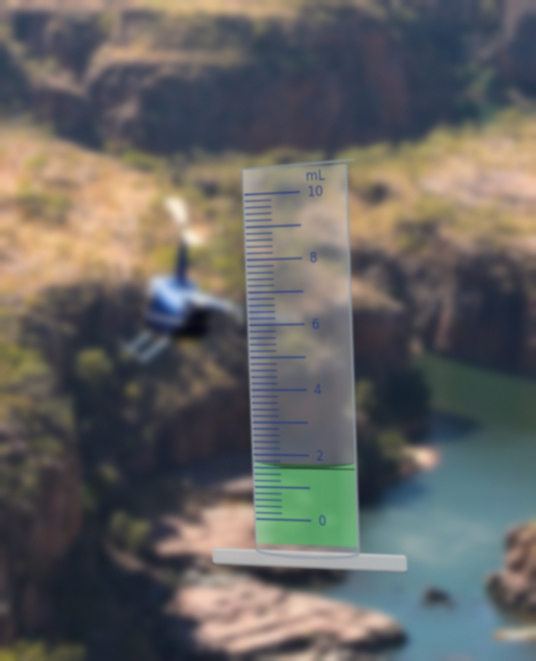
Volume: 1.6 mL
